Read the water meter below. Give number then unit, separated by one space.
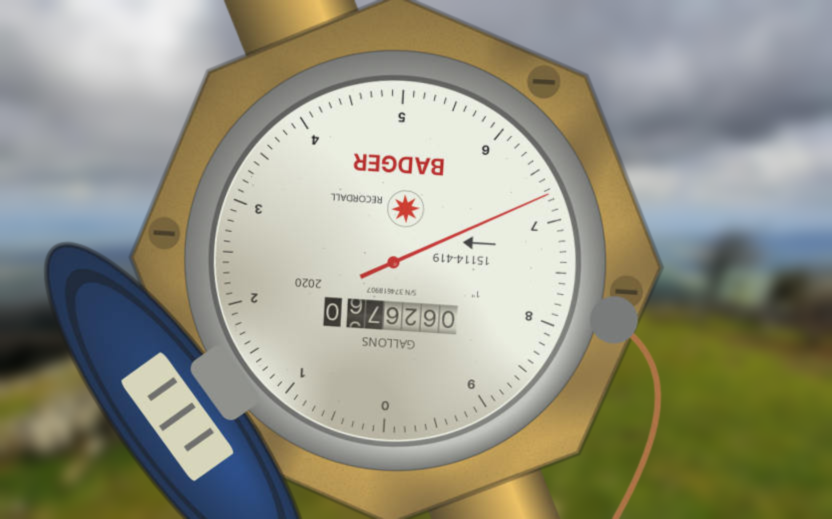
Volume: 626756.7 gal
